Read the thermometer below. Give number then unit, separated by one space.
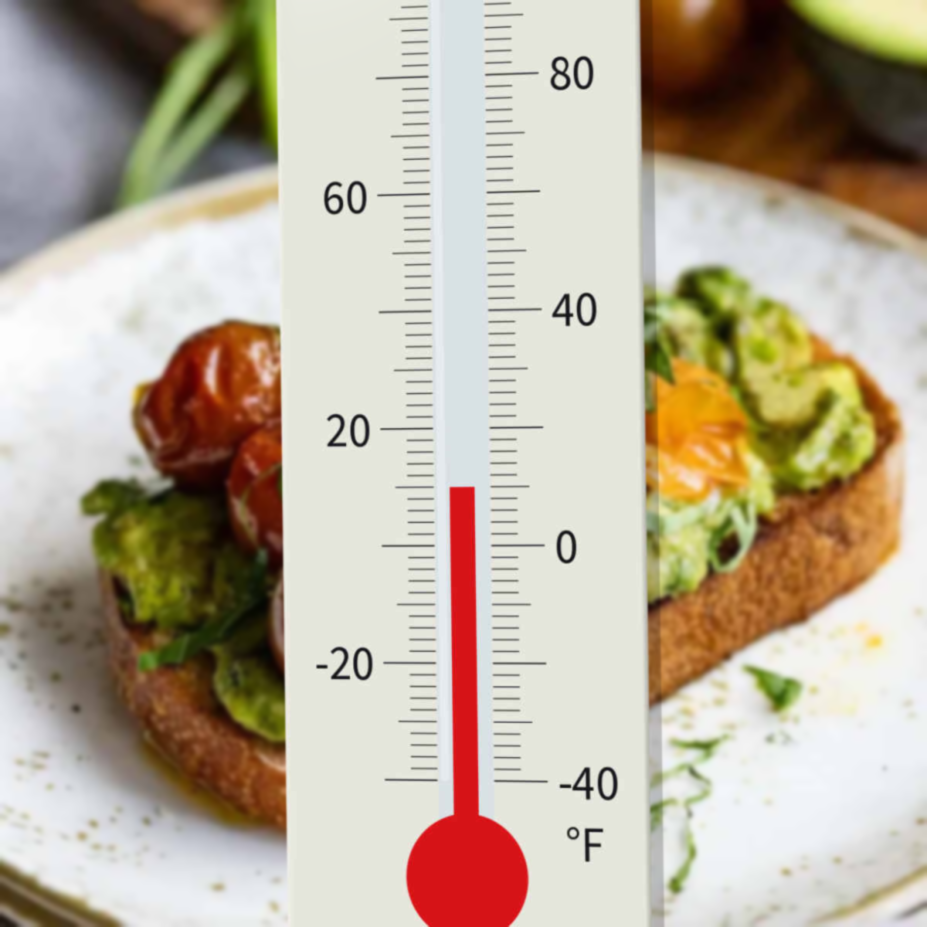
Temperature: 10 °F
